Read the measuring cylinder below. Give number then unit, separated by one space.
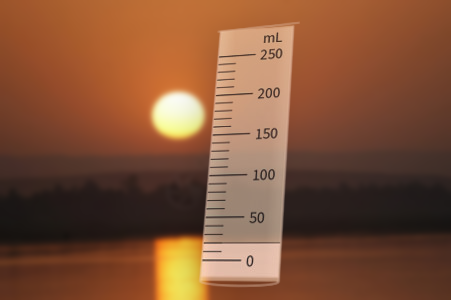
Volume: 20 mL
